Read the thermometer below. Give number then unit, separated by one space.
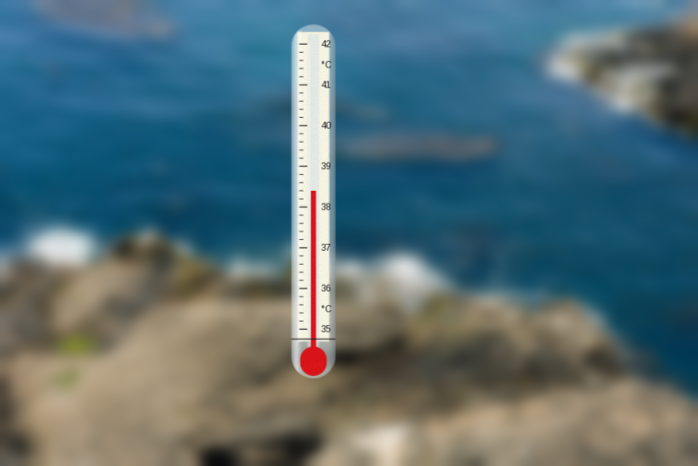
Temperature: 38.4 °C
